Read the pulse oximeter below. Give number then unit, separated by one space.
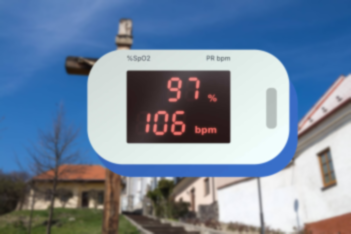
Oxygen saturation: 97 %
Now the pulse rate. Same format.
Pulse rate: 106 bpm
